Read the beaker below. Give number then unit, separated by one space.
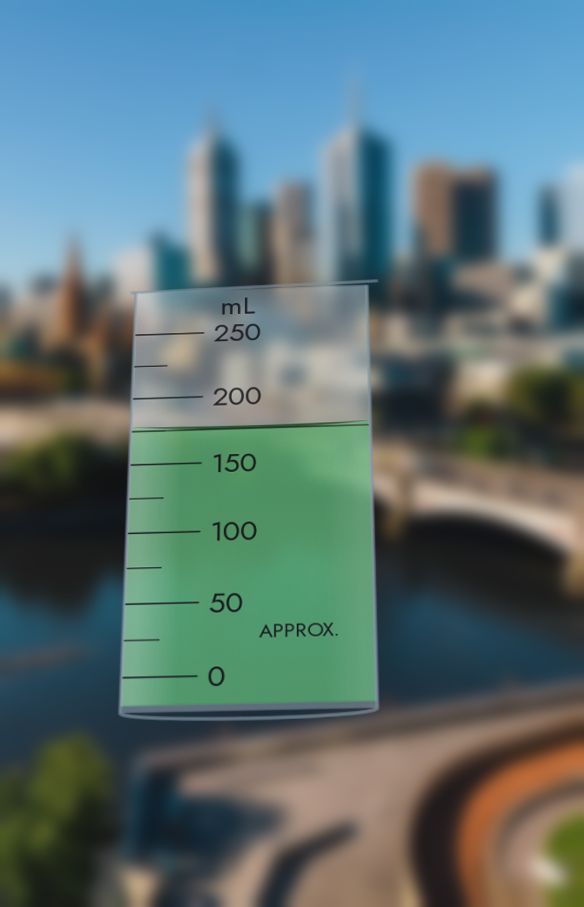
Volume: 175 mL
